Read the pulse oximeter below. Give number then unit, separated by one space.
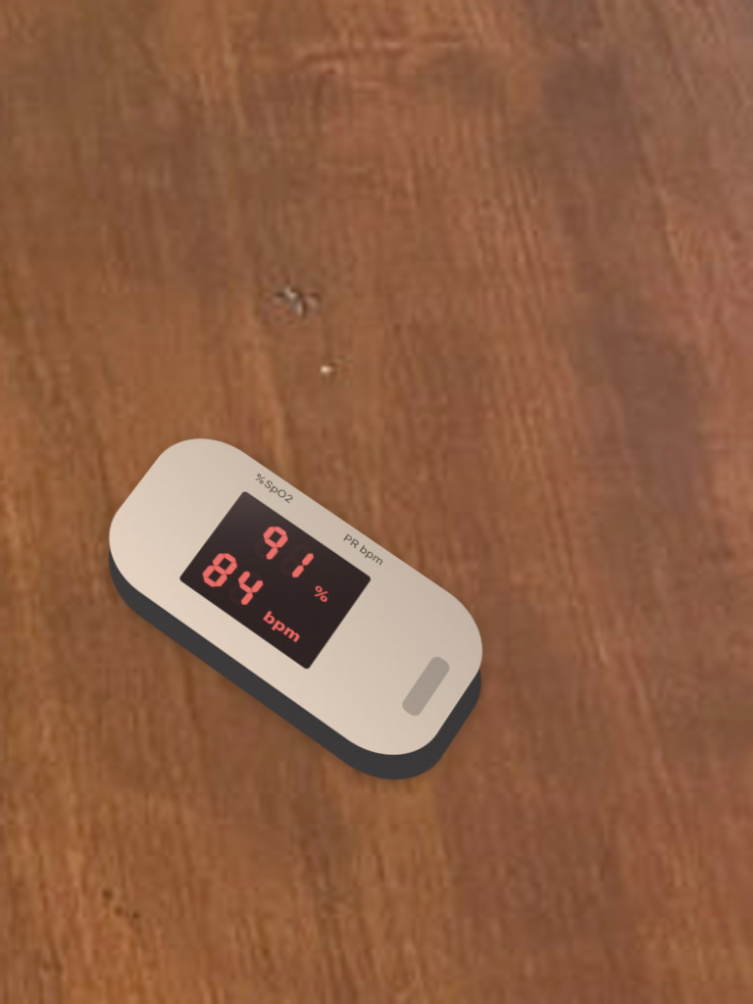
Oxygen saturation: 91 %
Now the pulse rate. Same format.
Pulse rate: 84 bpm
